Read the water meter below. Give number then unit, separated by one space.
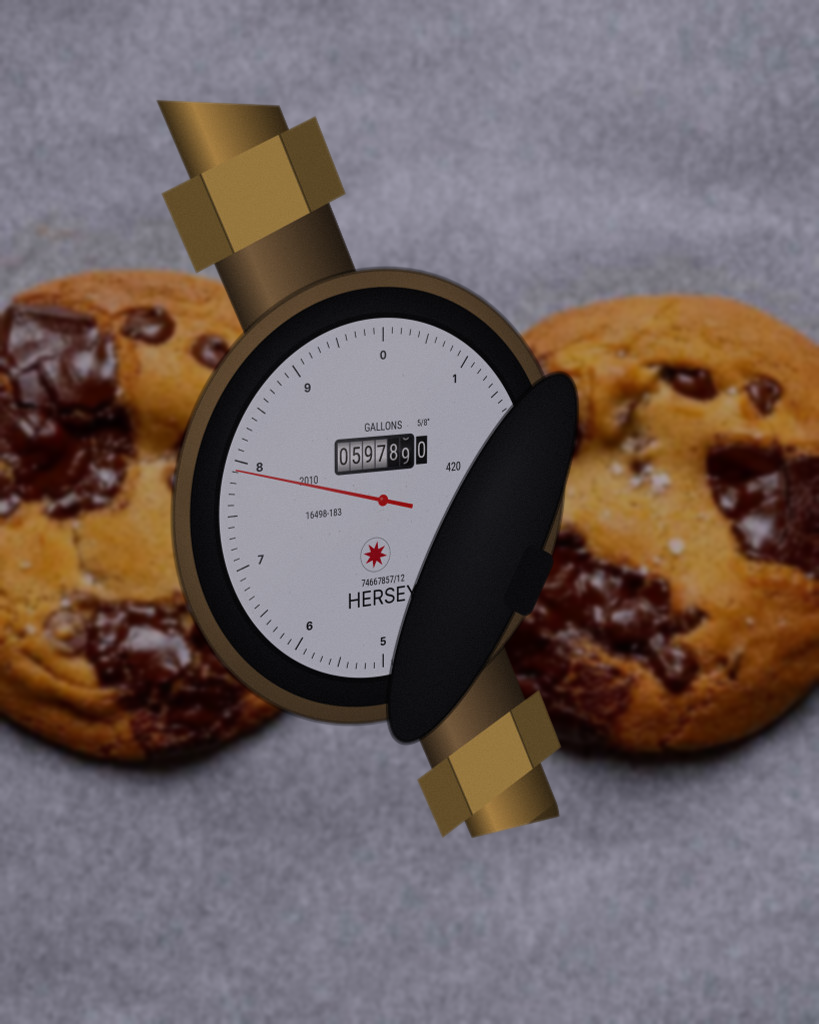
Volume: 597887.9 gal
